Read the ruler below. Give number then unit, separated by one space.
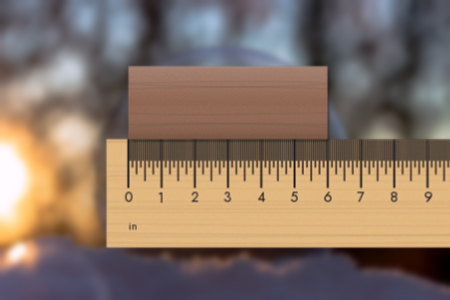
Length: 6 in
